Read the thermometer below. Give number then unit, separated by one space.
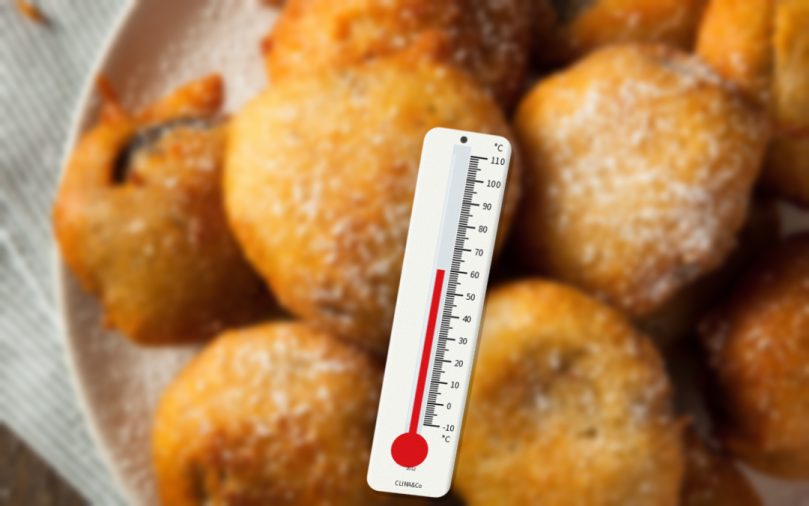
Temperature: 60 °C
